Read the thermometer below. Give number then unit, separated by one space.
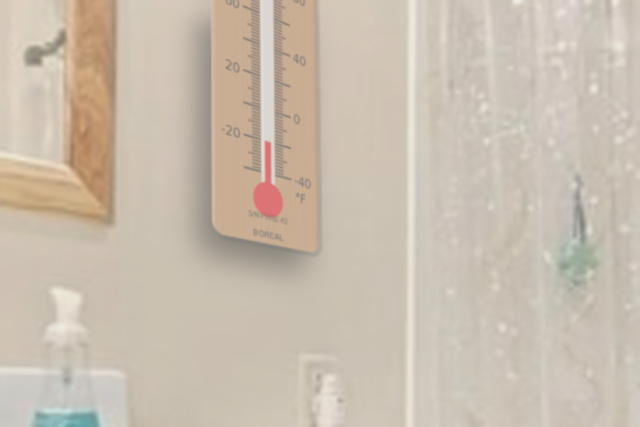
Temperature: -20 °F
